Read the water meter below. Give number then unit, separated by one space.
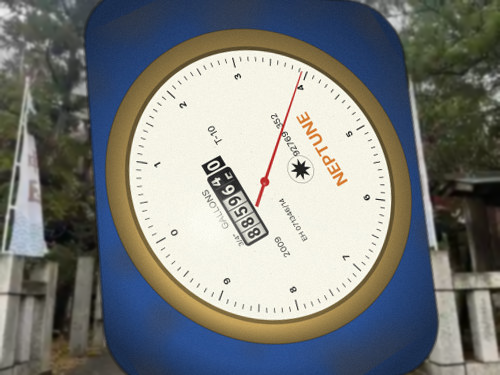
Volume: 8859643.9 gal
